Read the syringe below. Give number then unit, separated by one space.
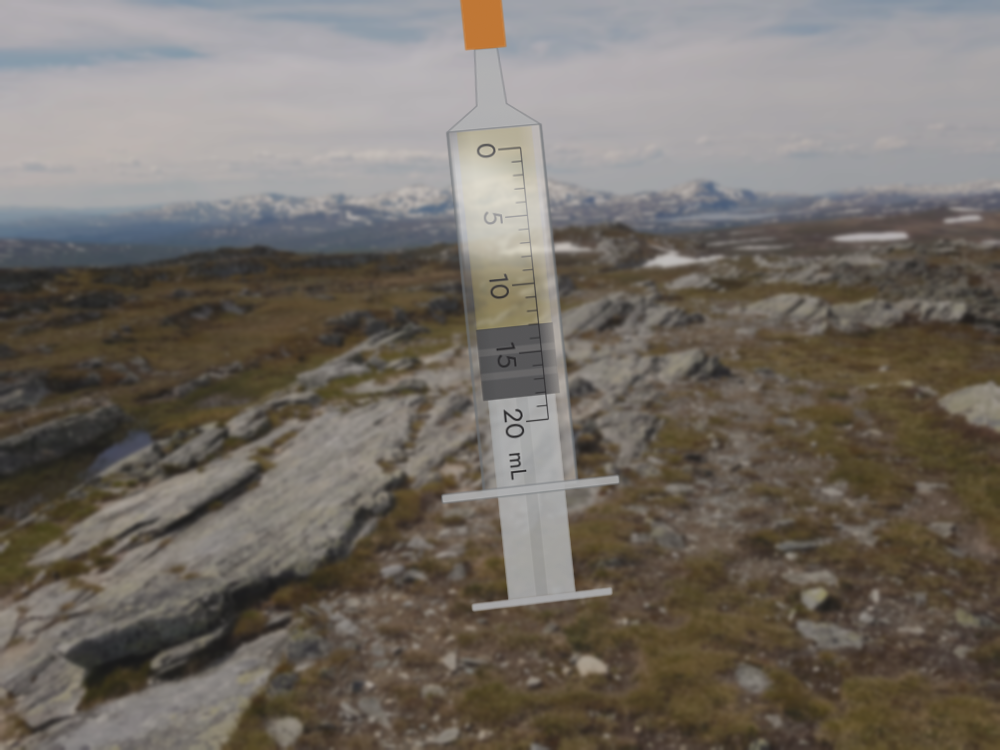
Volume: 13 mL
